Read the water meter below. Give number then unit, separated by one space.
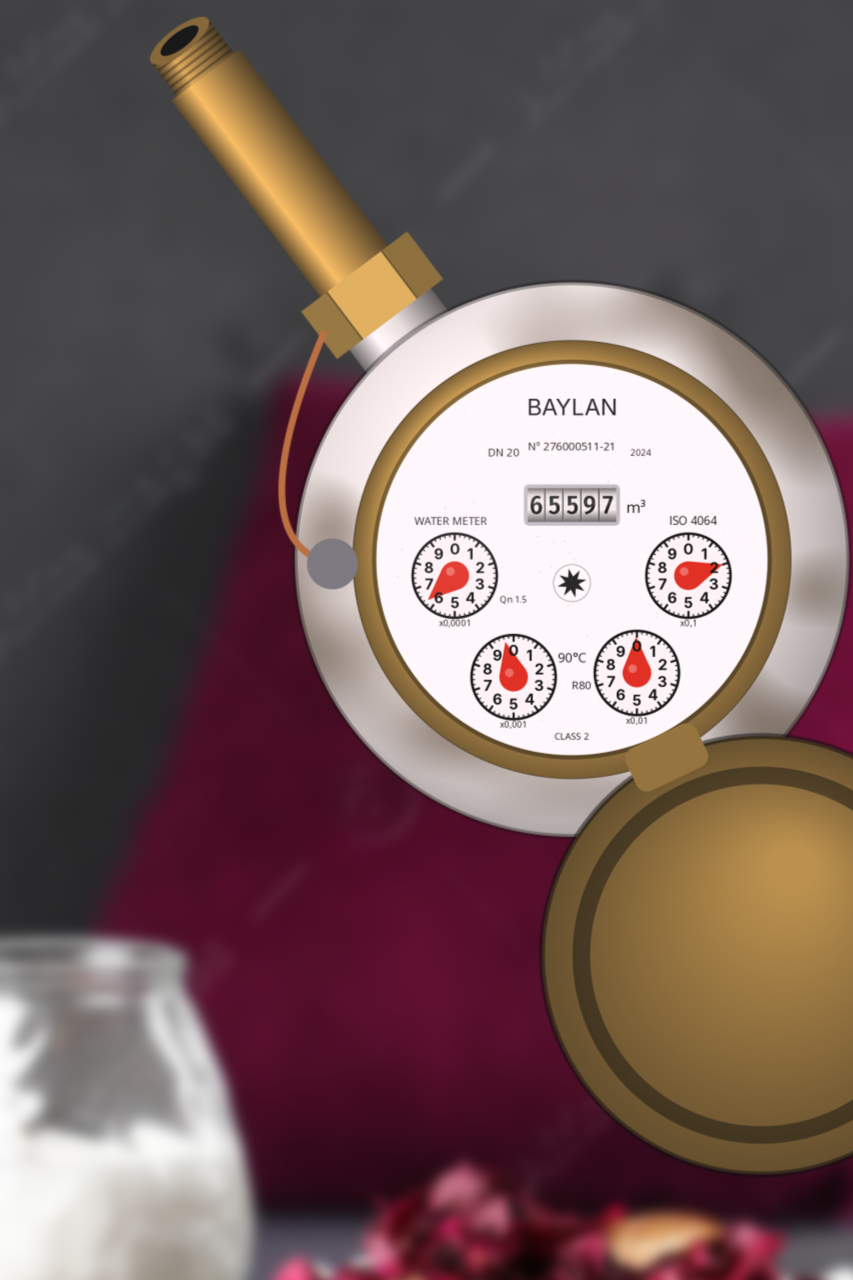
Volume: 65597.1996 m³
